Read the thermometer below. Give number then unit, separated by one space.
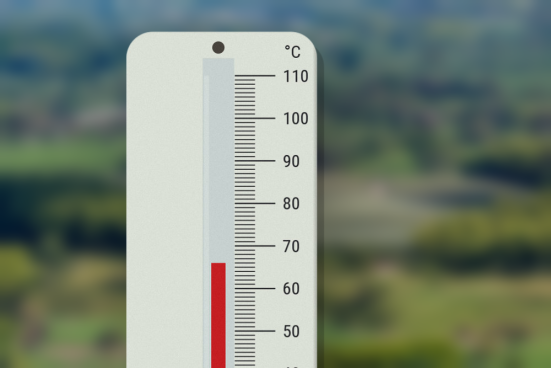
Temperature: 66 °C
